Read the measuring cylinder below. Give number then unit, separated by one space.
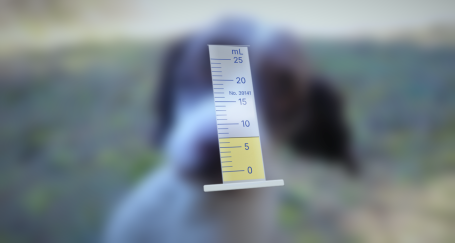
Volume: 7 mL
